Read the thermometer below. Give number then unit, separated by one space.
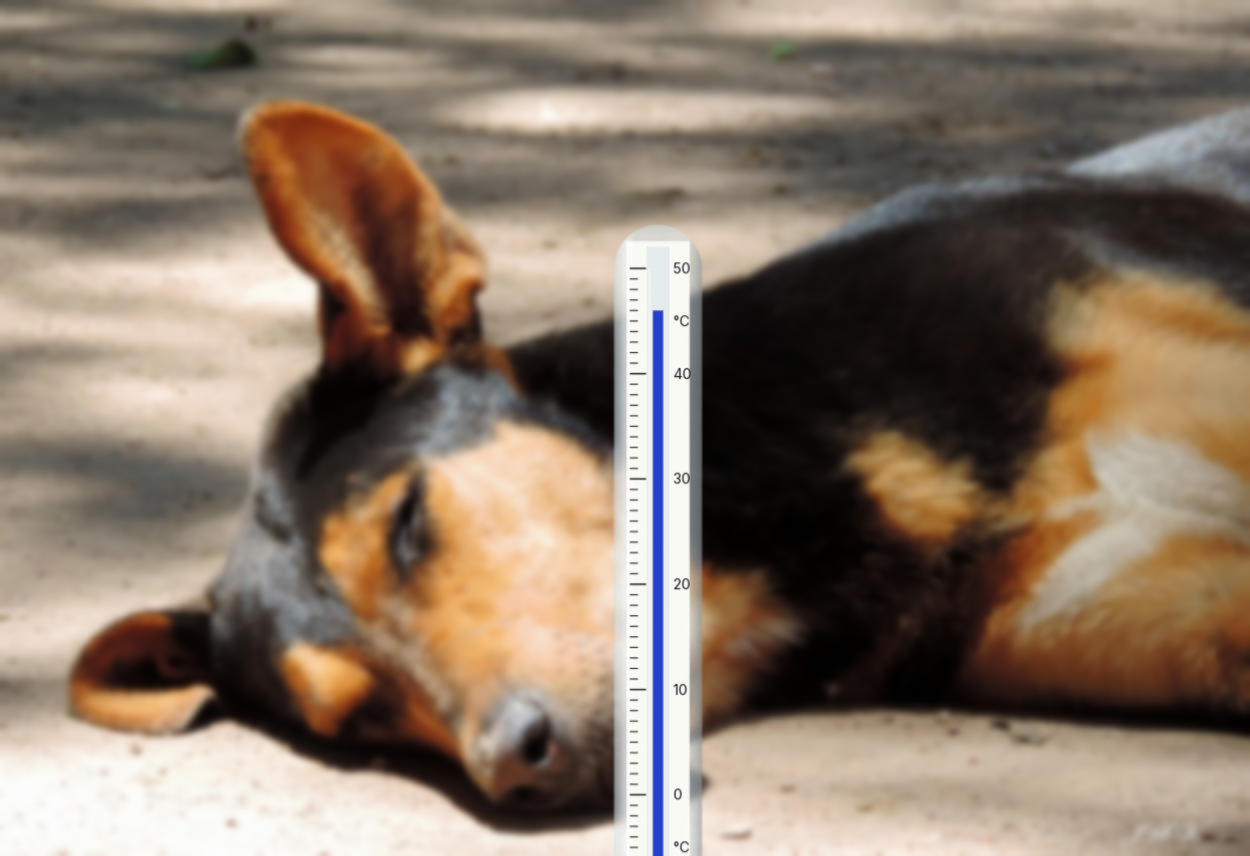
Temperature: 46 °C
